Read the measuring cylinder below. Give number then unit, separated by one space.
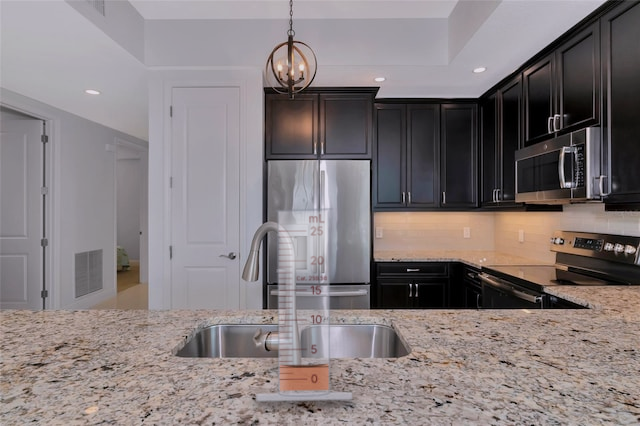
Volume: 2 mL
